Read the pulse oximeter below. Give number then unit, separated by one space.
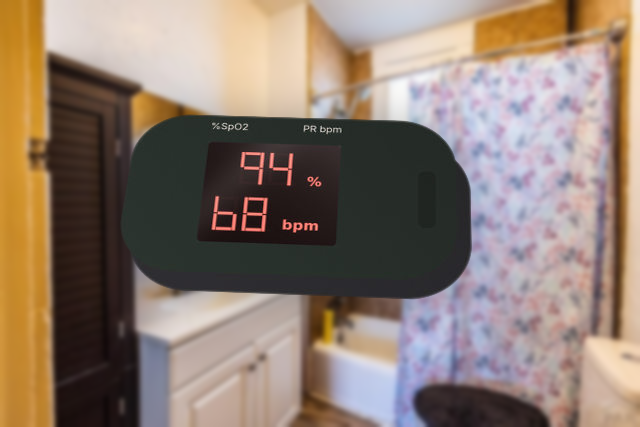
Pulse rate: 68 bpm
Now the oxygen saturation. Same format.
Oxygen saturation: 94 %
